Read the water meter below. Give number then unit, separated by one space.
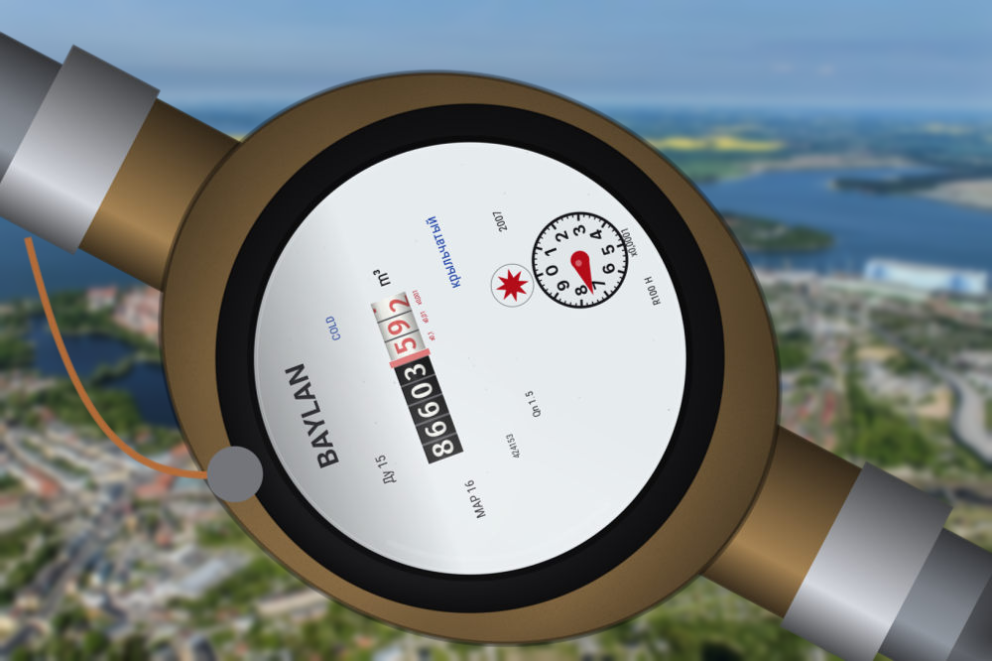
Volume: 86603.5917 m³
